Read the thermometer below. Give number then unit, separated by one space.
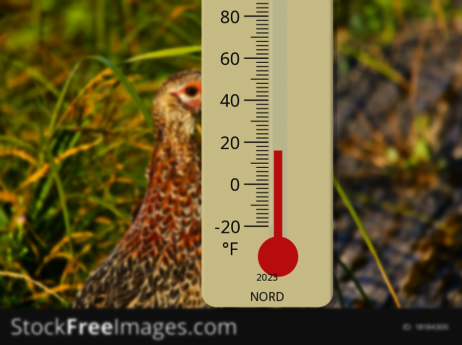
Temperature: 16 °F
